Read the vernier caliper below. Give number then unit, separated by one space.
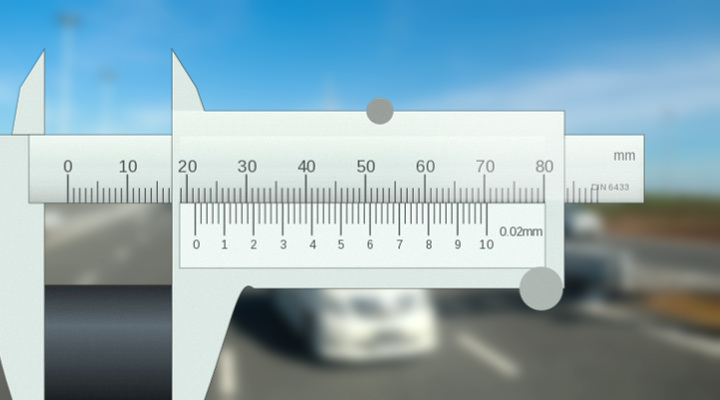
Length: 21.4 mm
